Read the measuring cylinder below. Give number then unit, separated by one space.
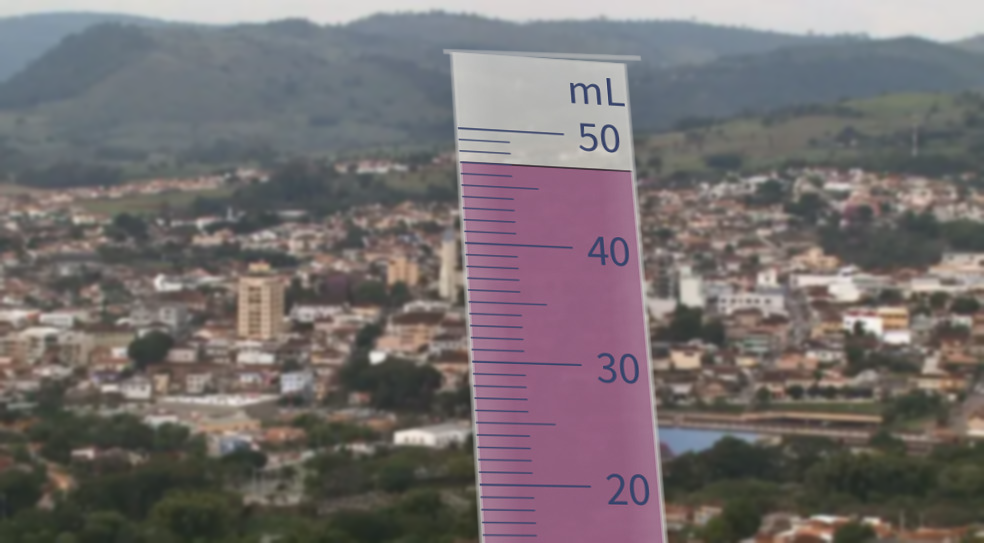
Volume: 47 mL
